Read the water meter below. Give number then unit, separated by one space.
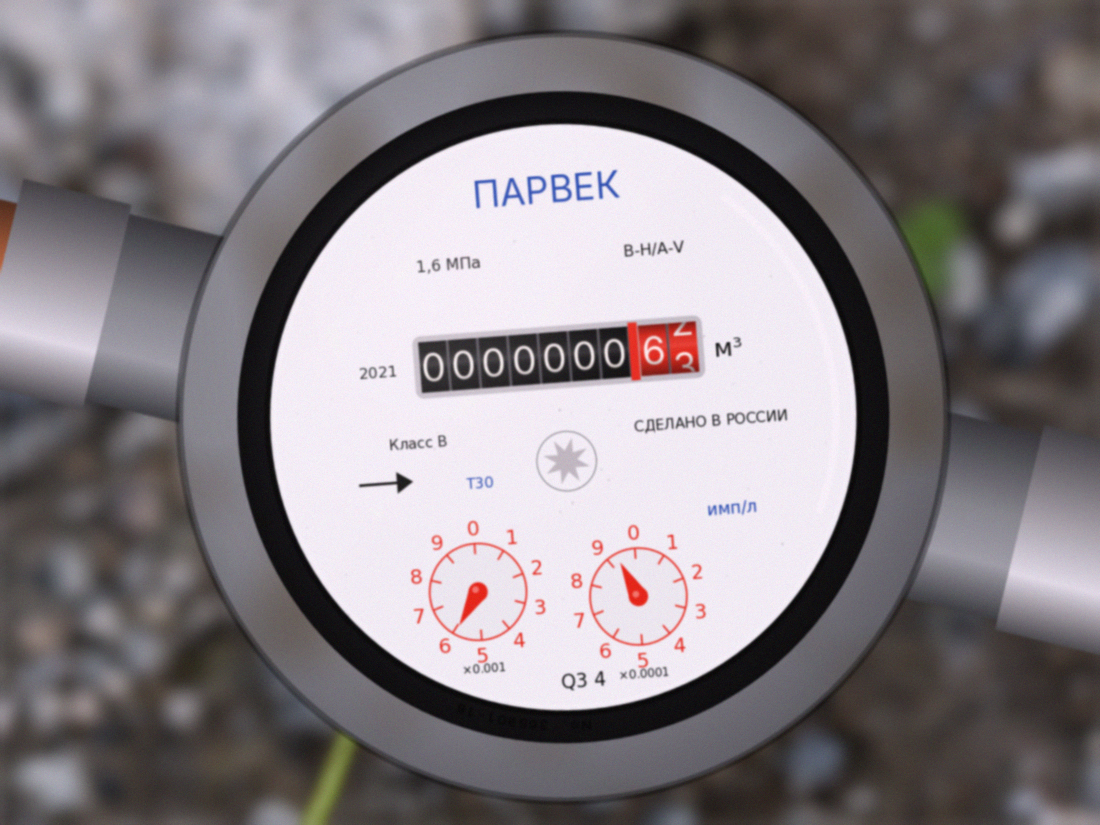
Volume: 0.6259 m³
